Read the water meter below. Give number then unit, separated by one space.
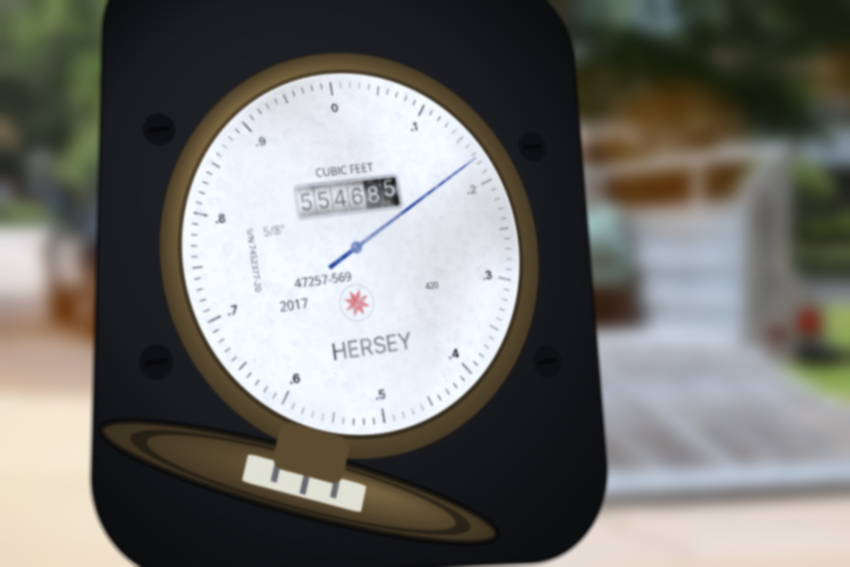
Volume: 554685.17 ft³
